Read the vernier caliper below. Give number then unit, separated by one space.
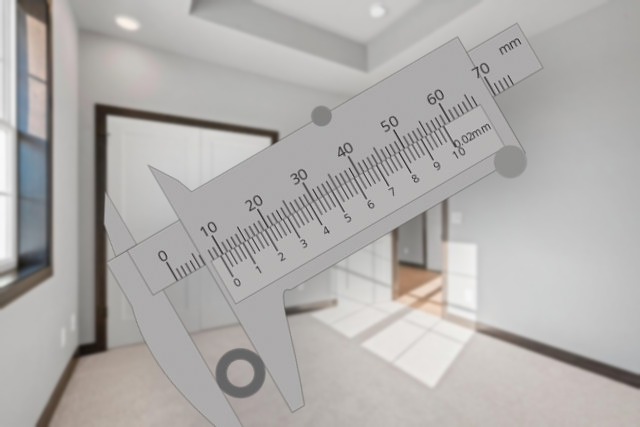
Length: 9.5 mm
